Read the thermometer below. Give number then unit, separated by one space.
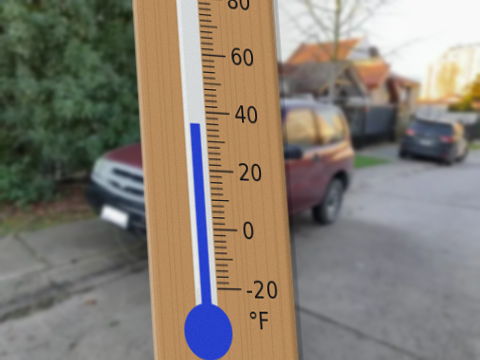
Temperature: 36 °F
